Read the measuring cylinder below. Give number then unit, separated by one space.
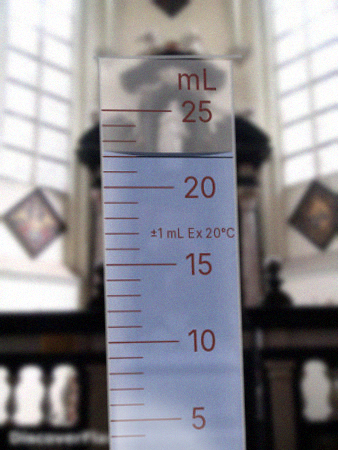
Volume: 22 mL
